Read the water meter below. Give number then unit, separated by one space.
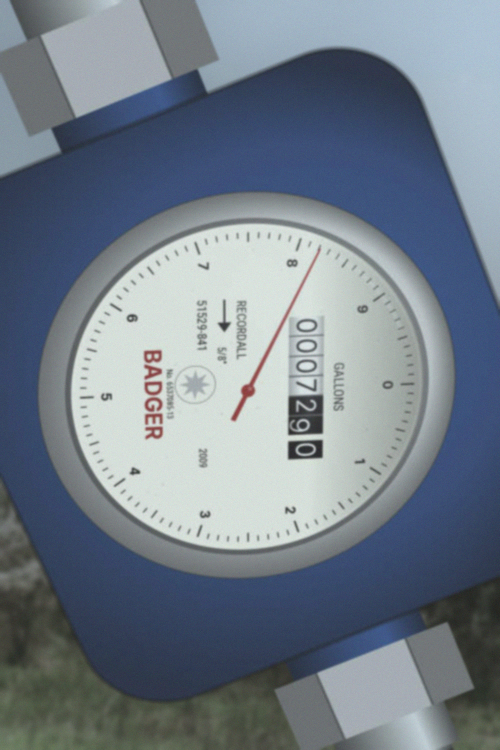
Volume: 7288.2 gal
